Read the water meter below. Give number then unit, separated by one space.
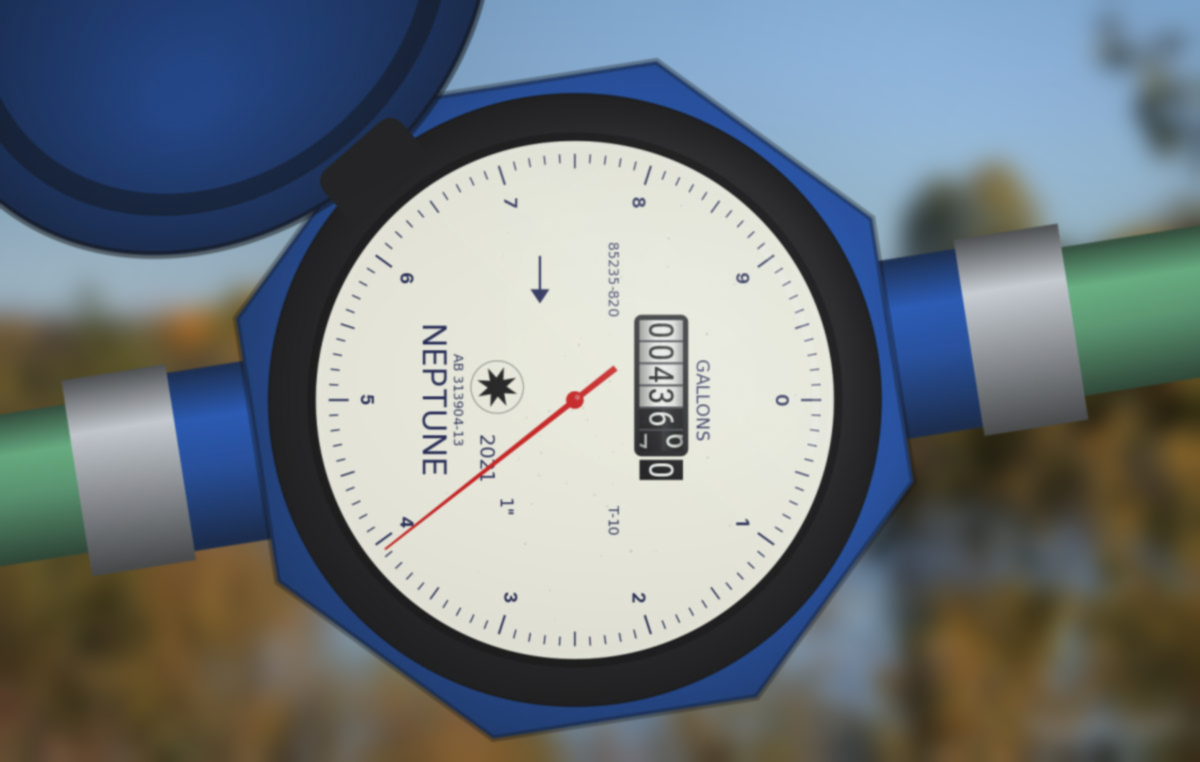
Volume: 43663.9 gal
